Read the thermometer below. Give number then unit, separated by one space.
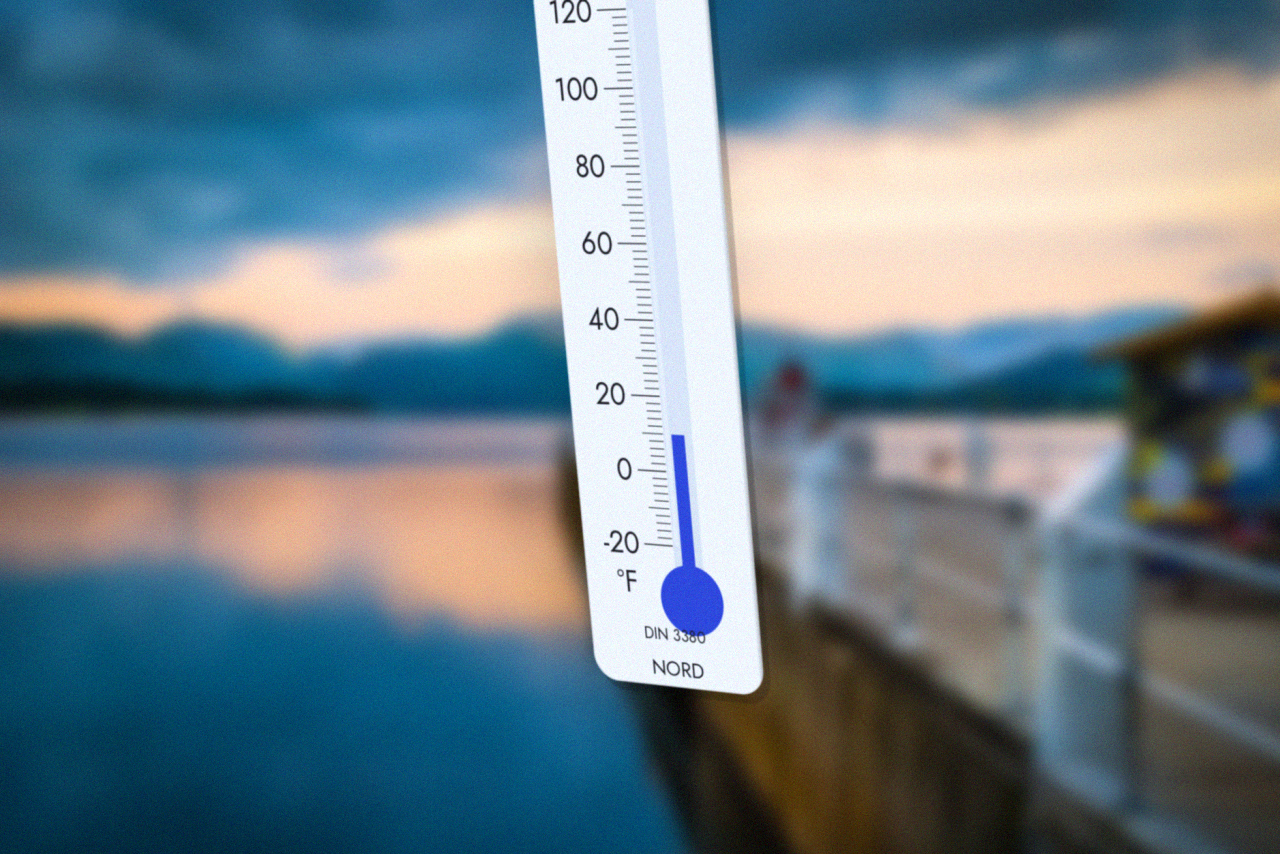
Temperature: 10 °F
